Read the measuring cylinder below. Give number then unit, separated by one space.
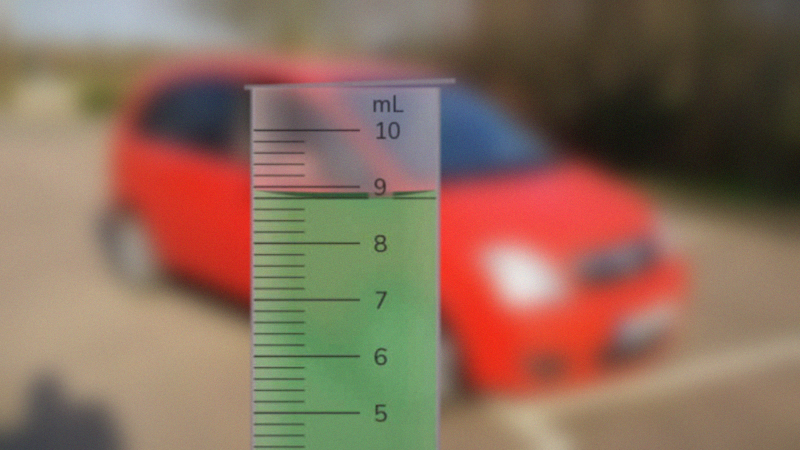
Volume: 8.8 mL
